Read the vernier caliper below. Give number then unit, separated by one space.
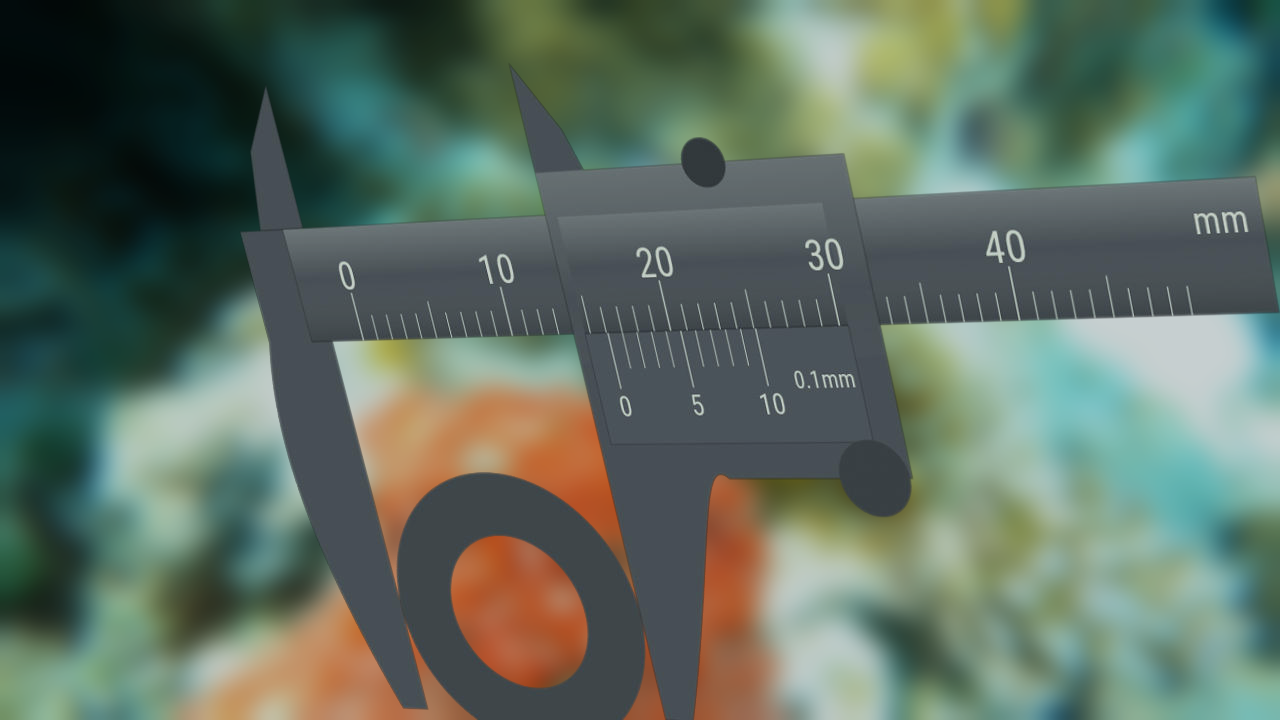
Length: 16.1 mm
